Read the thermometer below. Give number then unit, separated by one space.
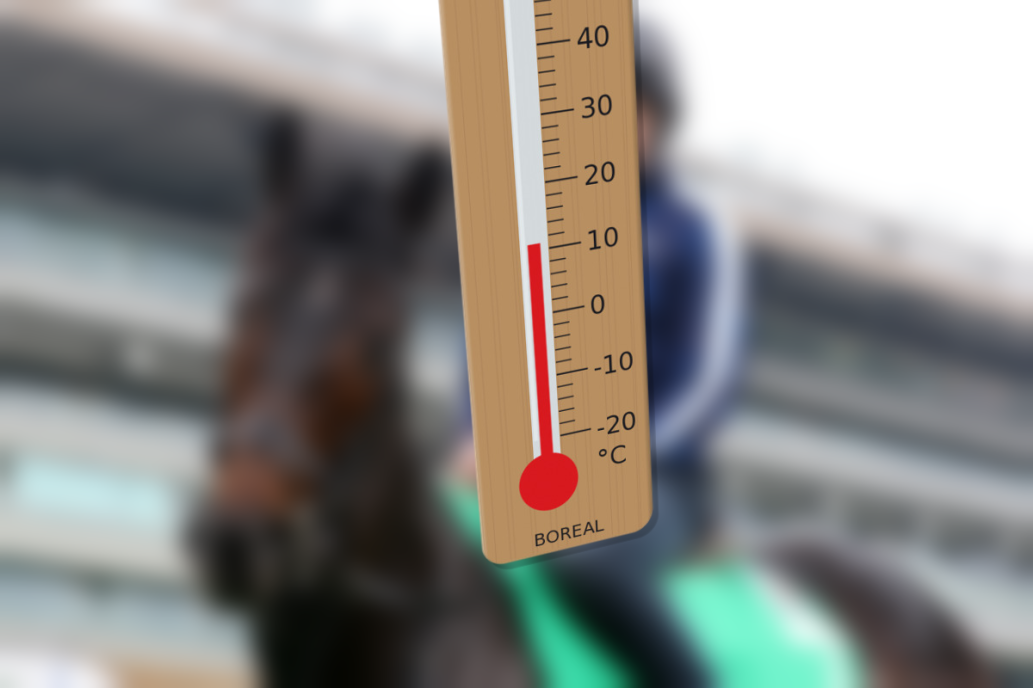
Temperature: 11 °C
